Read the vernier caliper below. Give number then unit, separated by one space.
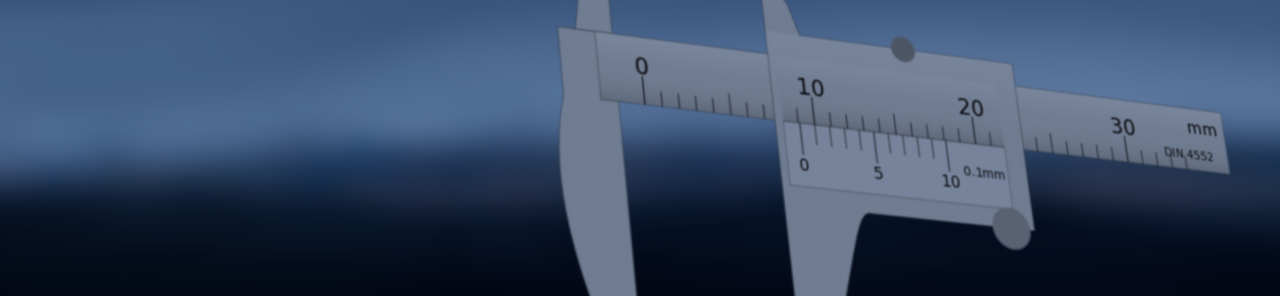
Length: 9.1 mm
